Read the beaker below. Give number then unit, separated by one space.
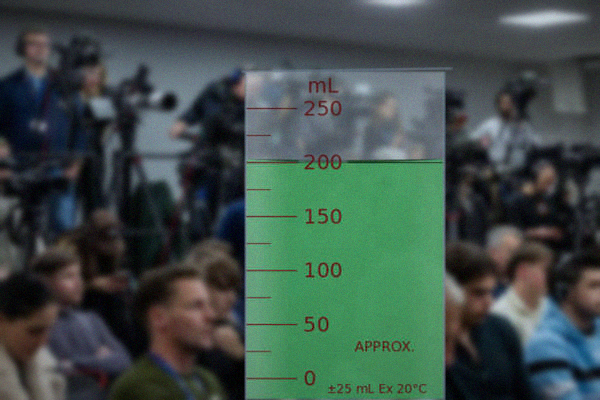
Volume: 200 mL
